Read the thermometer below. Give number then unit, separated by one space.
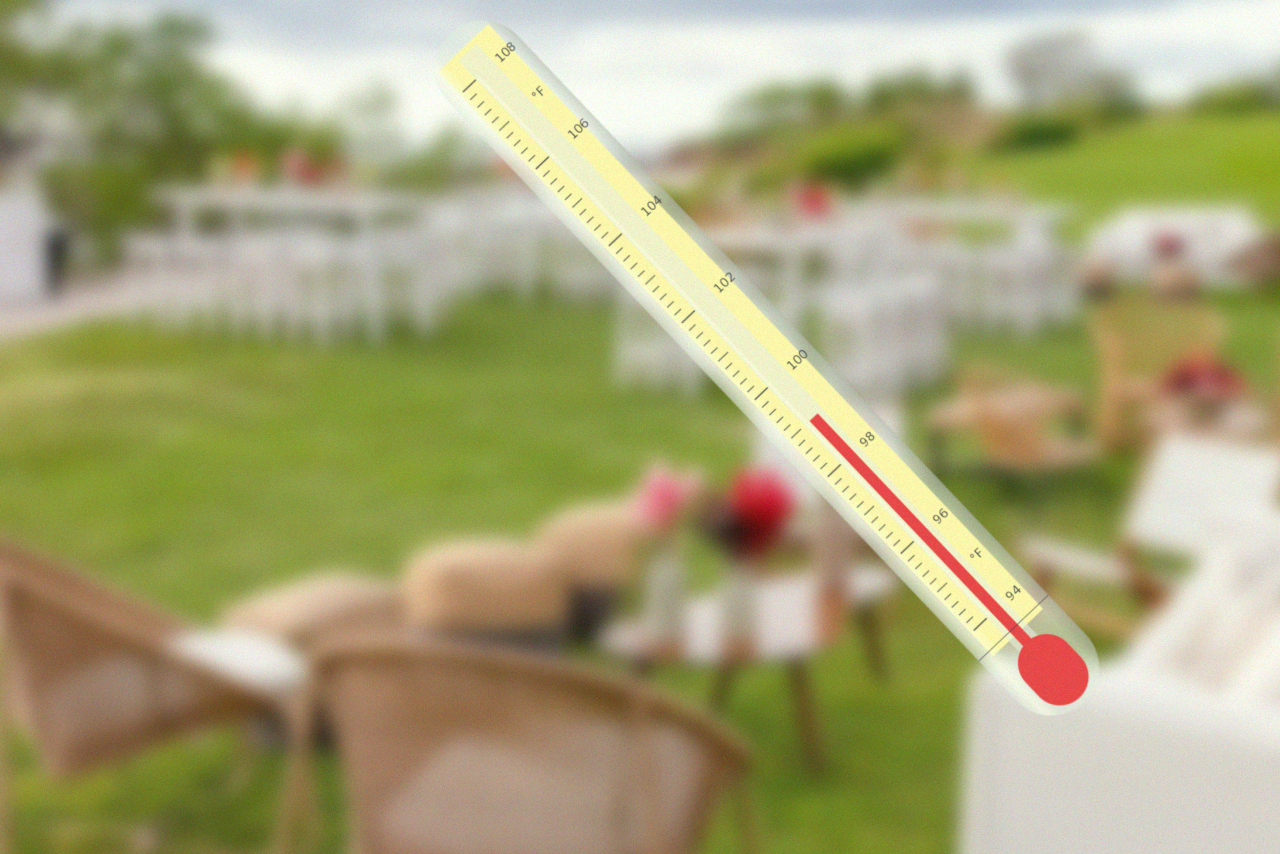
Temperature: 99 °F
